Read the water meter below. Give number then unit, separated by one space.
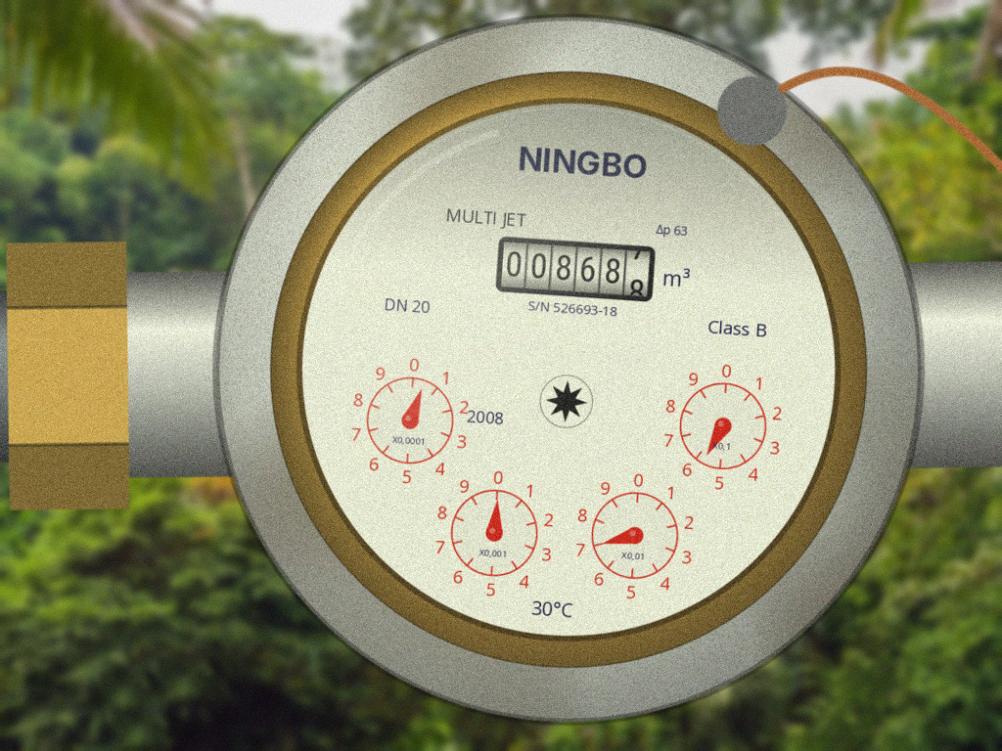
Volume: 8687.5700 m³
